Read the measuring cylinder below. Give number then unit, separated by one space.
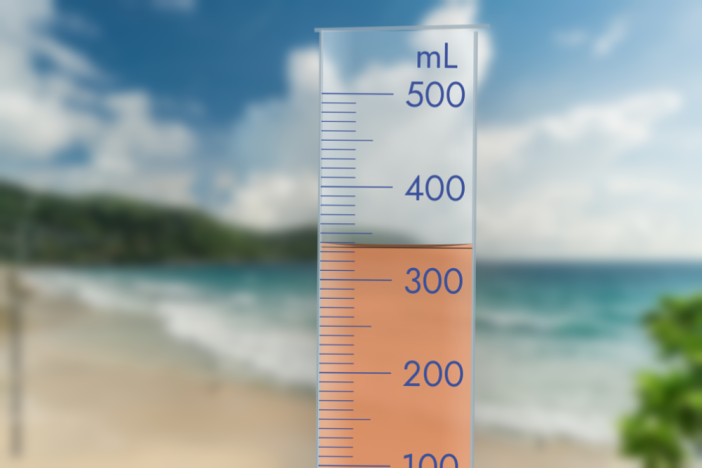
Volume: 335 mL
